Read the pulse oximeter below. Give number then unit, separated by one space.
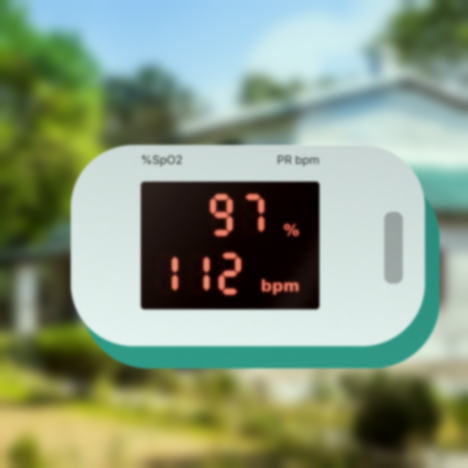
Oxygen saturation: 97 %
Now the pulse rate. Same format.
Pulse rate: 112 bpm
